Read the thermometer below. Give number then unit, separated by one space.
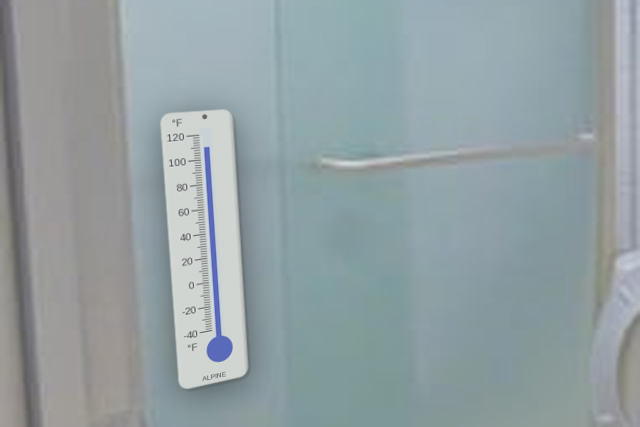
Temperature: 110 °F
